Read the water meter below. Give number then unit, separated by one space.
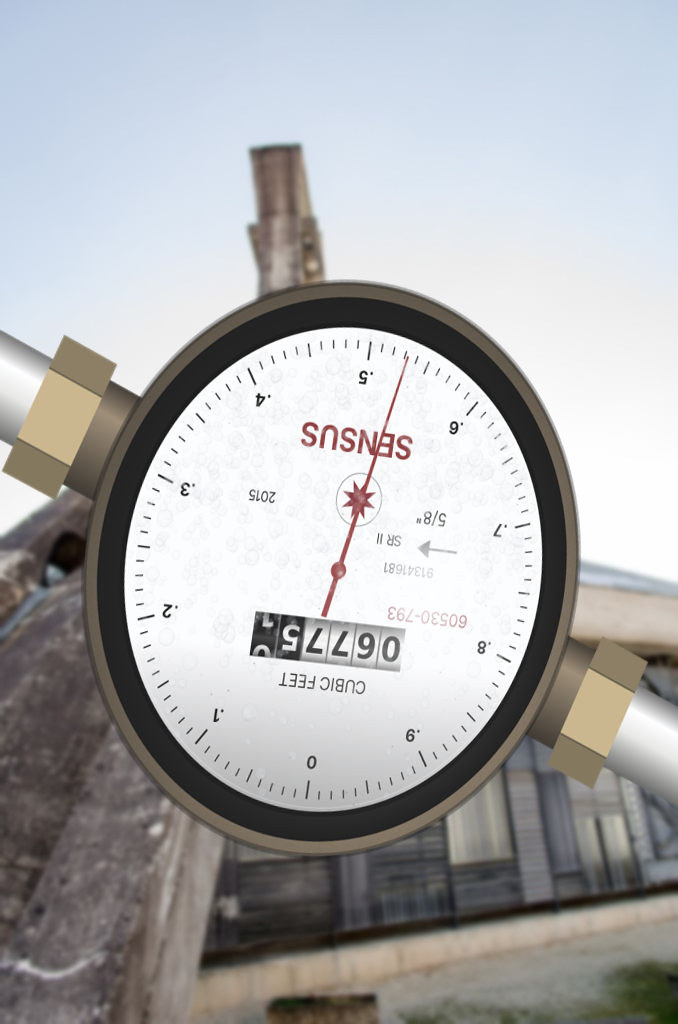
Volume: 67750.53 ft³
